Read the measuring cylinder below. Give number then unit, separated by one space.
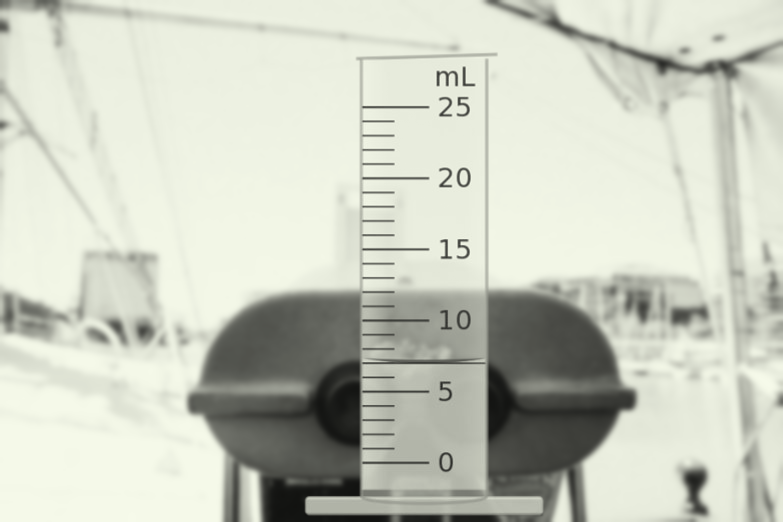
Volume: 7 mL
